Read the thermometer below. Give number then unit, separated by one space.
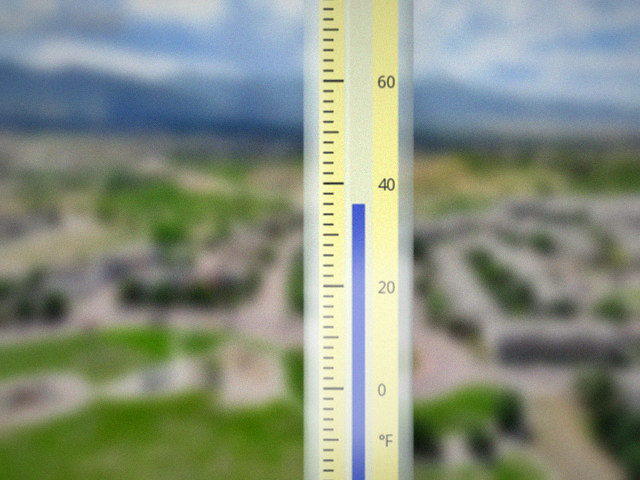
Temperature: 36 °F
